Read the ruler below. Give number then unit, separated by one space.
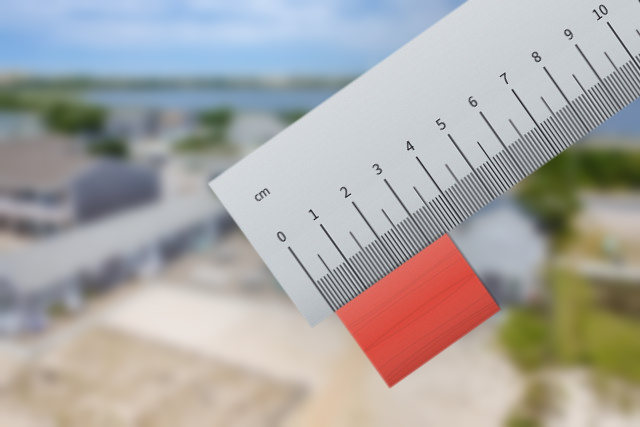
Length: 3.5 cm
